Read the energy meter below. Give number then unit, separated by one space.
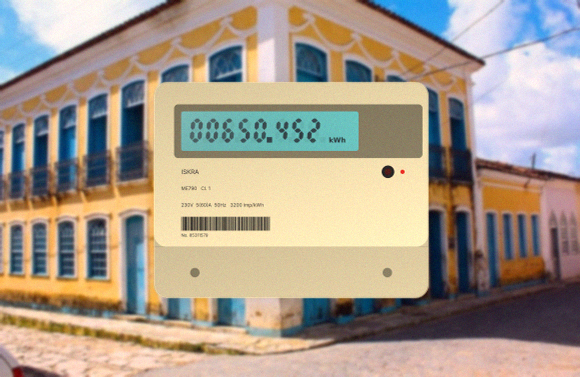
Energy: 650.452 kWh
